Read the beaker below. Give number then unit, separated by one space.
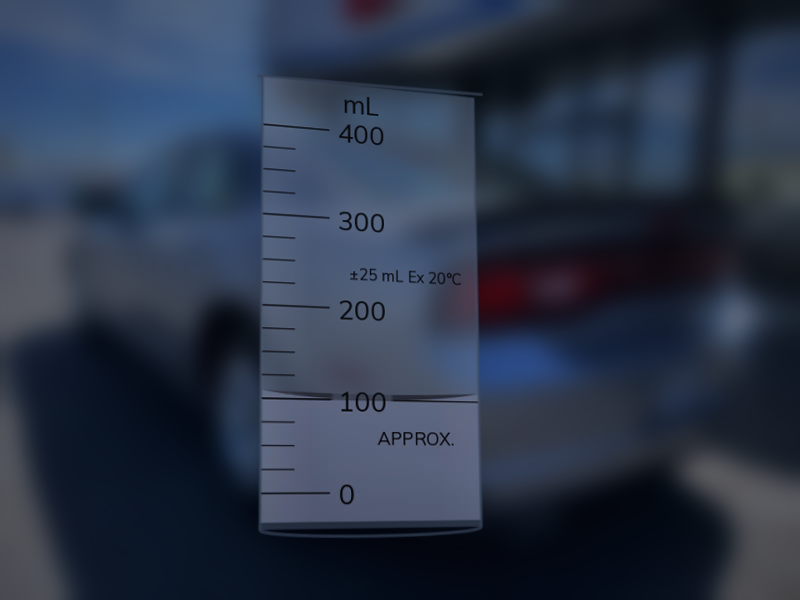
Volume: 100 mL
